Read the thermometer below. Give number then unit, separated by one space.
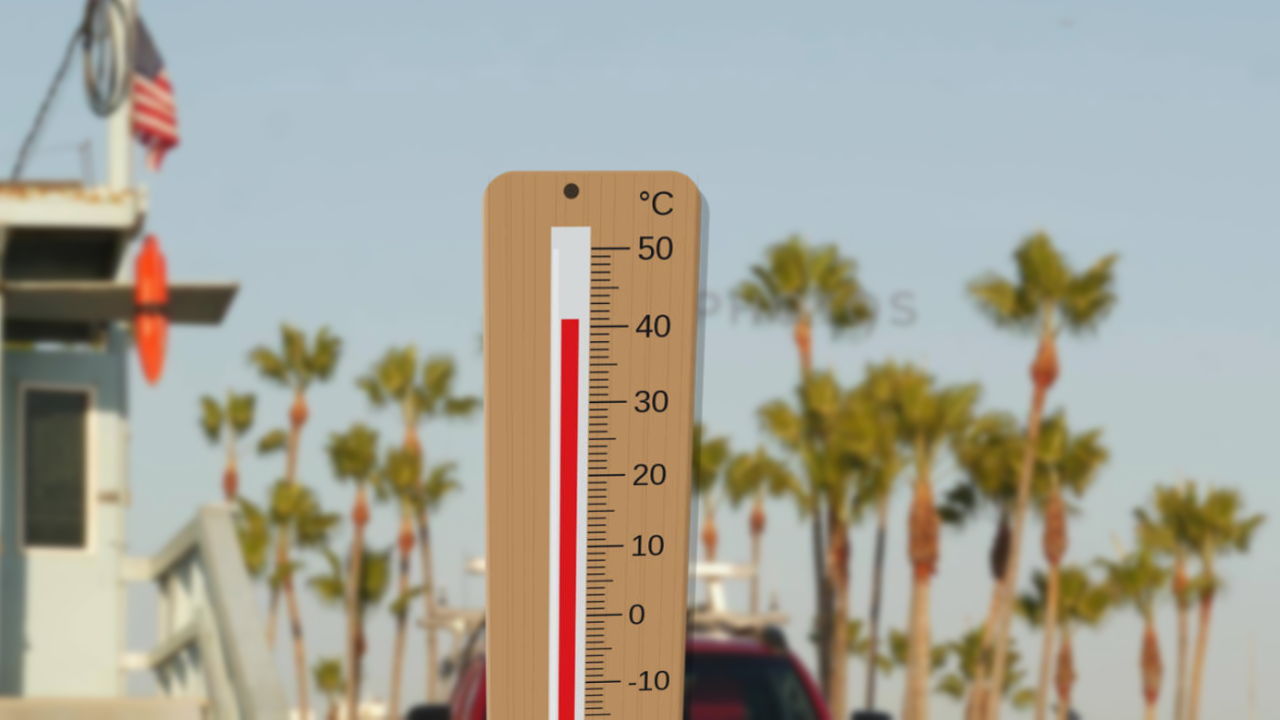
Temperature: 41 °C
